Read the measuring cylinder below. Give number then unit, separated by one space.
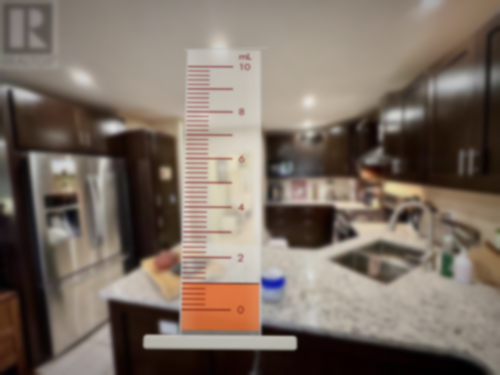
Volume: 1 mL
